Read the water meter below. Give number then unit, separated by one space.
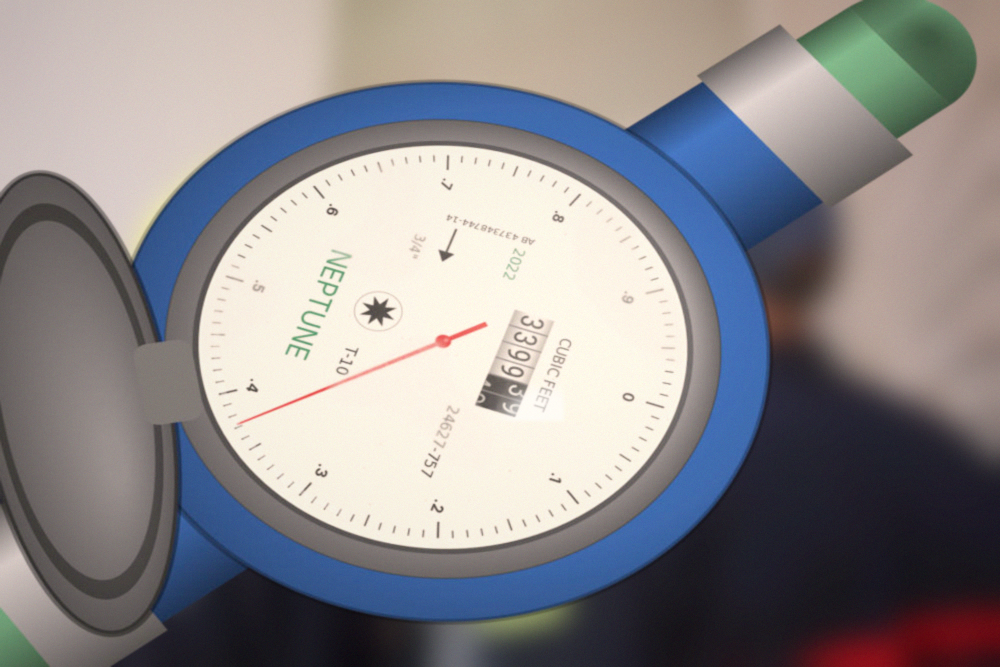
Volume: 339939.37 ft³
